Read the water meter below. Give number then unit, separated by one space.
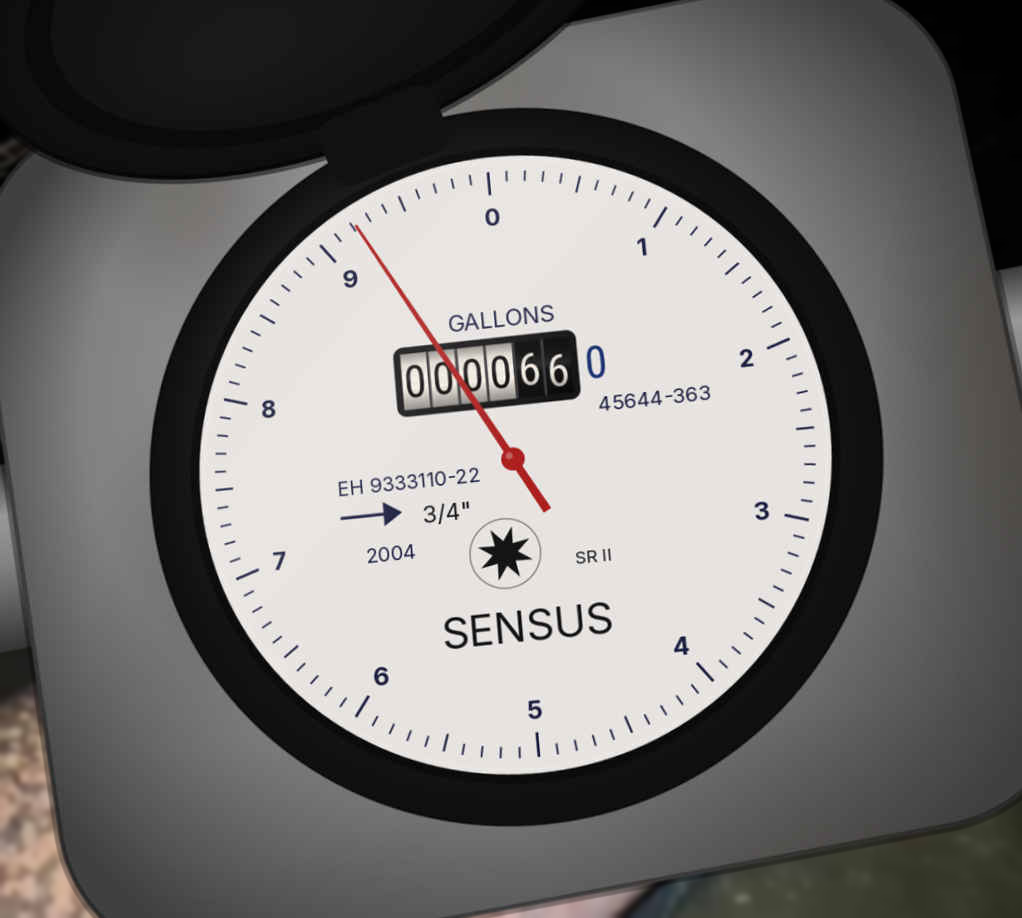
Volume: 659.2 gal
